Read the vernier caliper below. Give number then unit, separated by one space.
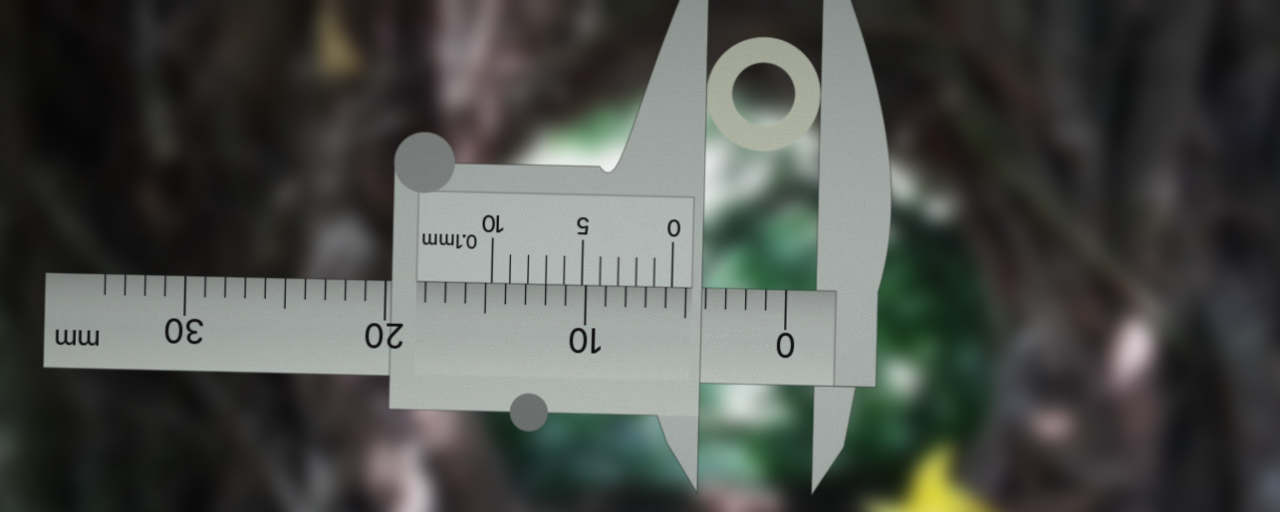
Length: 5.7 mm
